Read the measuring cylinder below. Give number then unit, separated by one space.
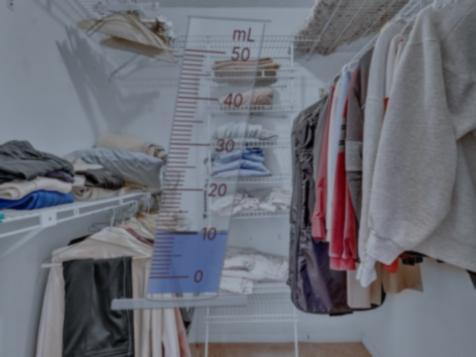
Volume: 10 mL
